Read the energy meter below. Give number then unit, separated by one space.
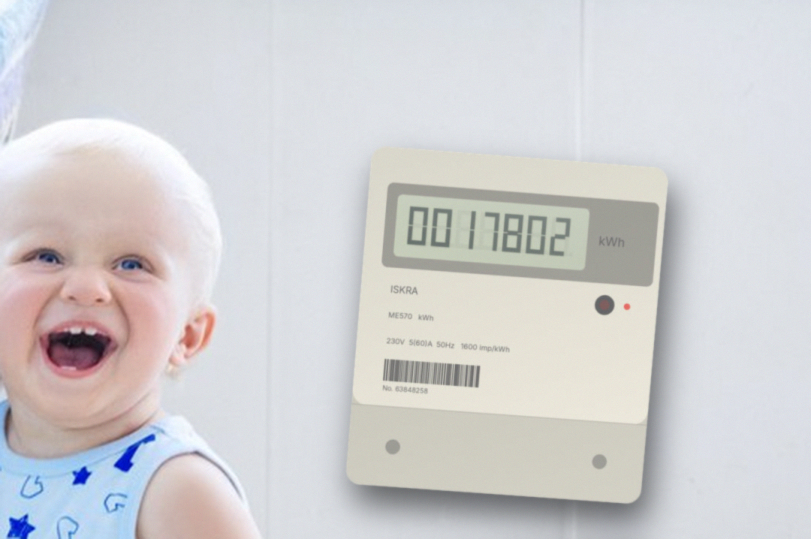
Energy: 17802 kWh
